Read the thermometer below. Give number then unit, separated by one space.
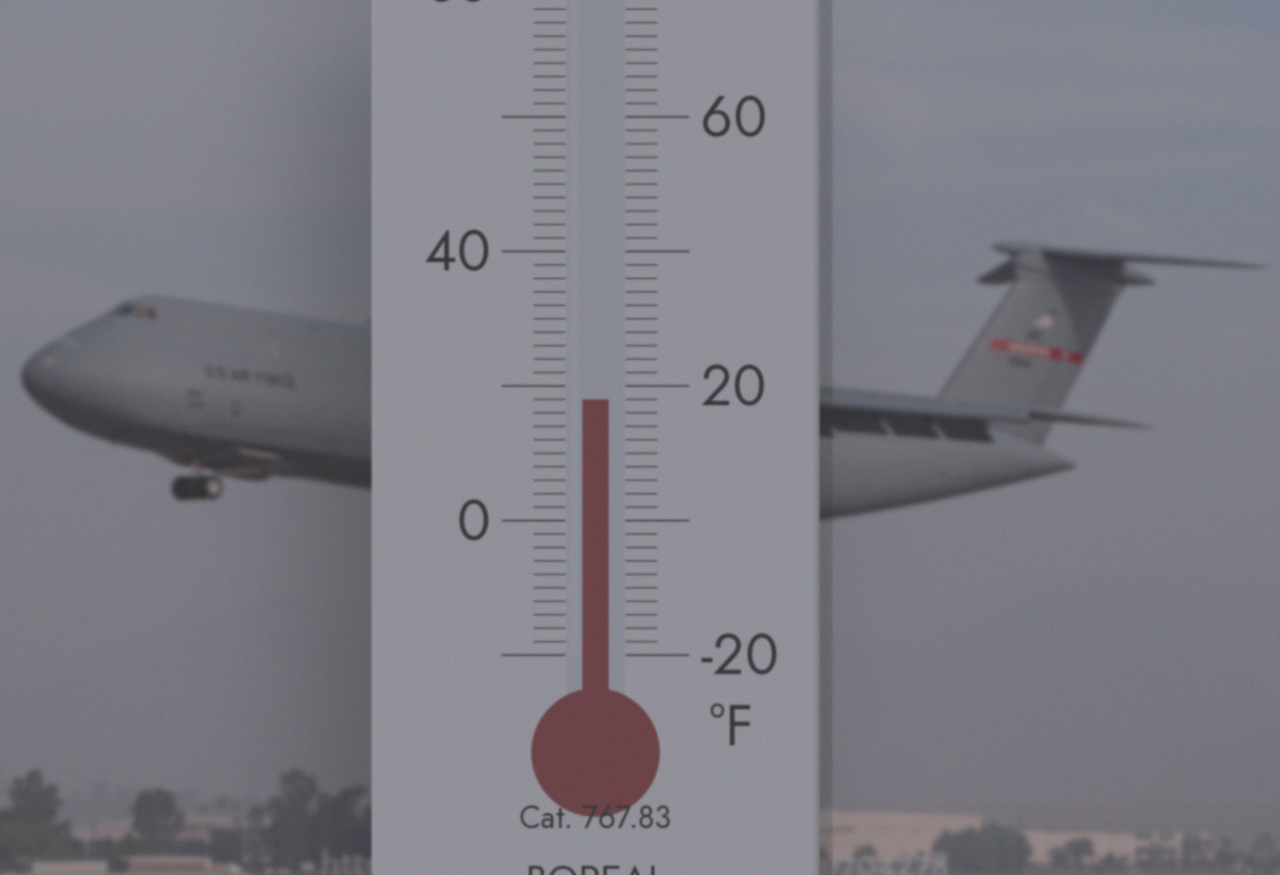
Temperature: 18 °F
